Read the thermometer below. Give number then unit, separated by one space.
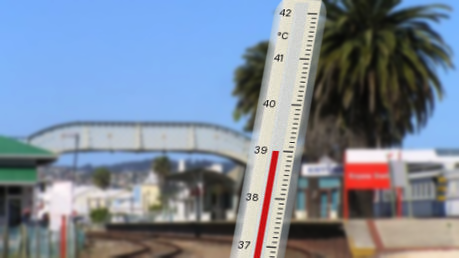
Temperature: 39 °C
